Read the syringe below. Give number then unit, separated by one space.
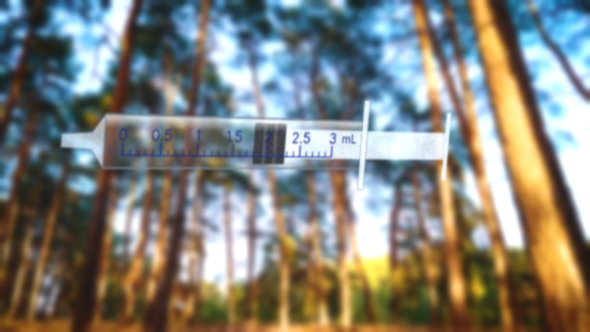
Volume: 1.8 mL
